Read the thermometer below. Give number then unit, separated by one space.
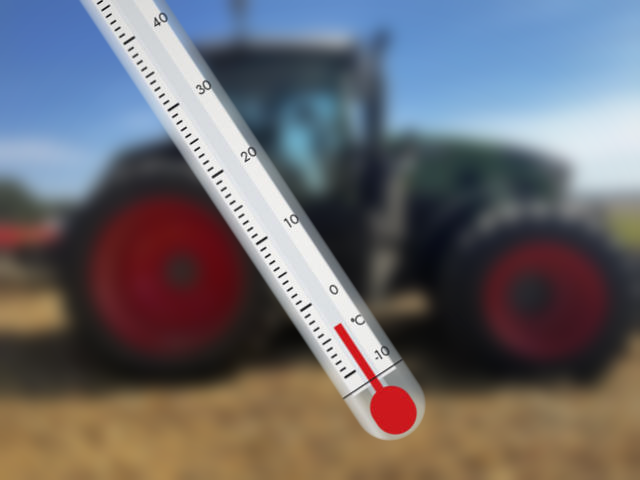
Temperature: -4 °C
